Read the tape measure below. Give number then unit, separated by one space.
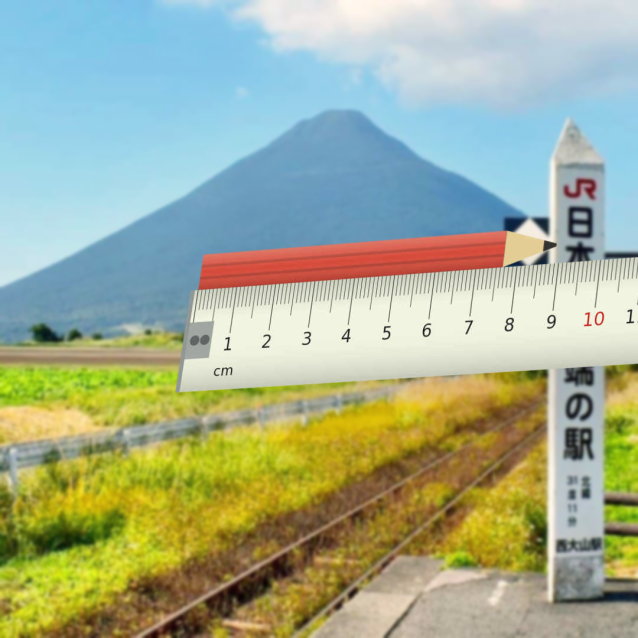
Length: 8.9 cm
